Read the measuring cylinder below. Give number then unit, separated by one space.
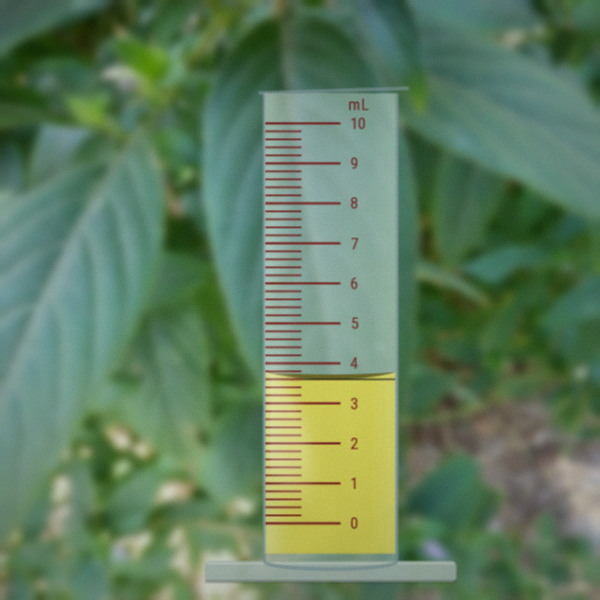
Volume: 3.6 mL
